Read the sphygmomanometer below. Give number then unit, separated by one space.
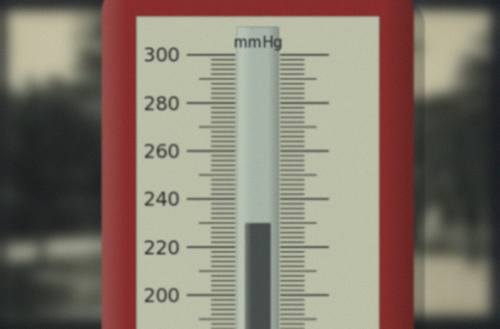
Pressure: 230 mmHg
